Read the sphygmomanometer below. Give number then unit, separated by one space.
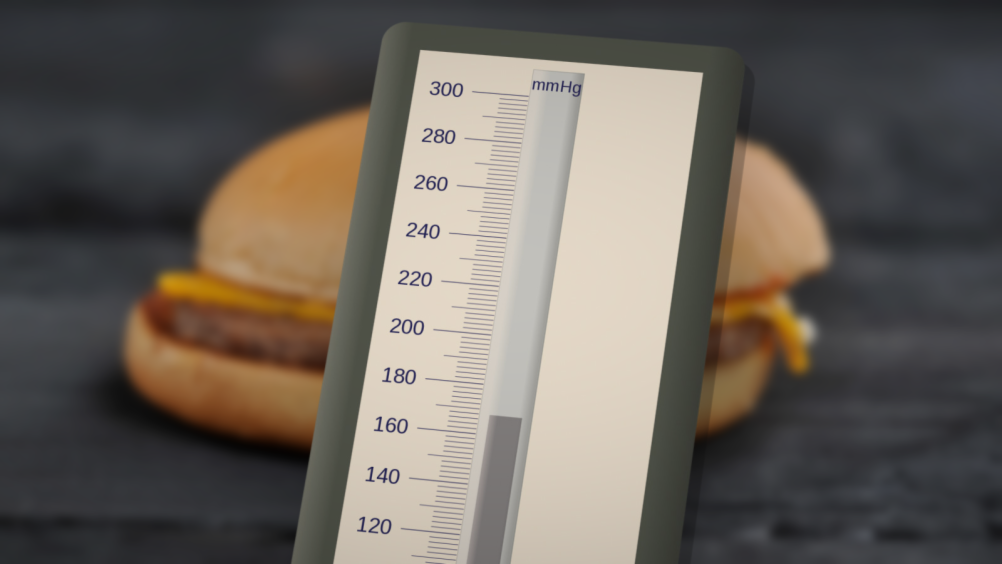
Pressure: 168 mmHg
